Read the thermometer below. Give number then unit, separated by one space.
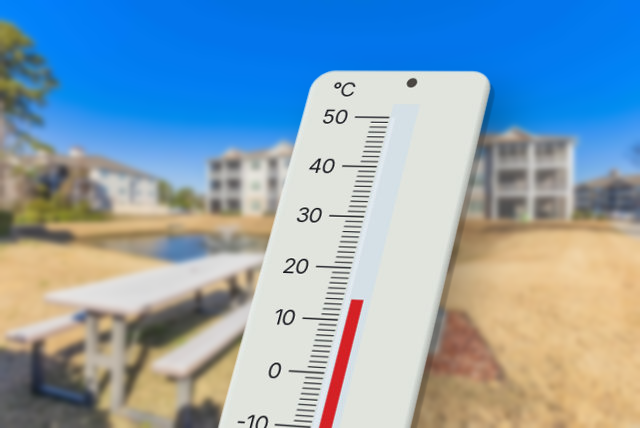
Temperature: 14 °C
